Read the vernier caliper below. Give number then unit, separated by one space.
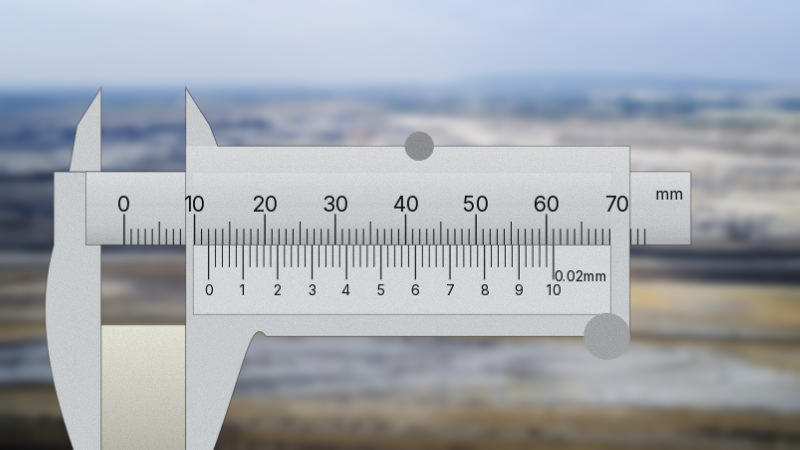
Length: 12.0 mm
